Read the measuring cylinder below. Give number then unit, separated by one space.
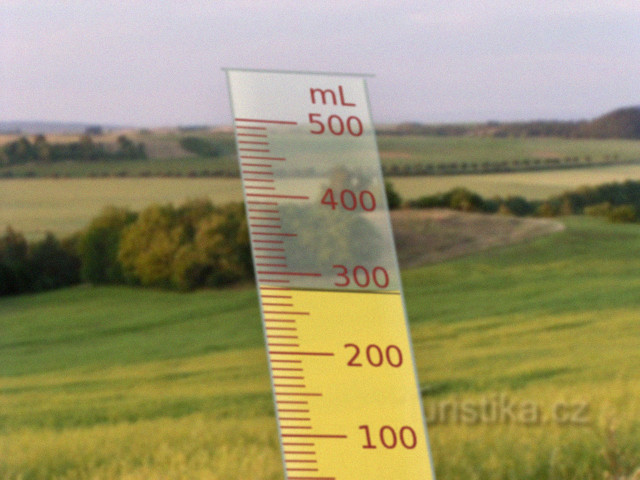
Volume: 280 mL
